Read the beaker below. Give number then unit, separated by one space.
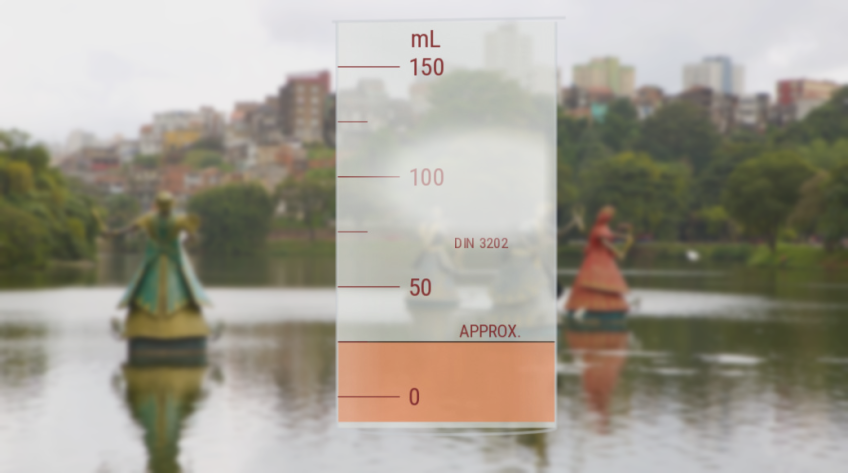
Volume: 25 mL
